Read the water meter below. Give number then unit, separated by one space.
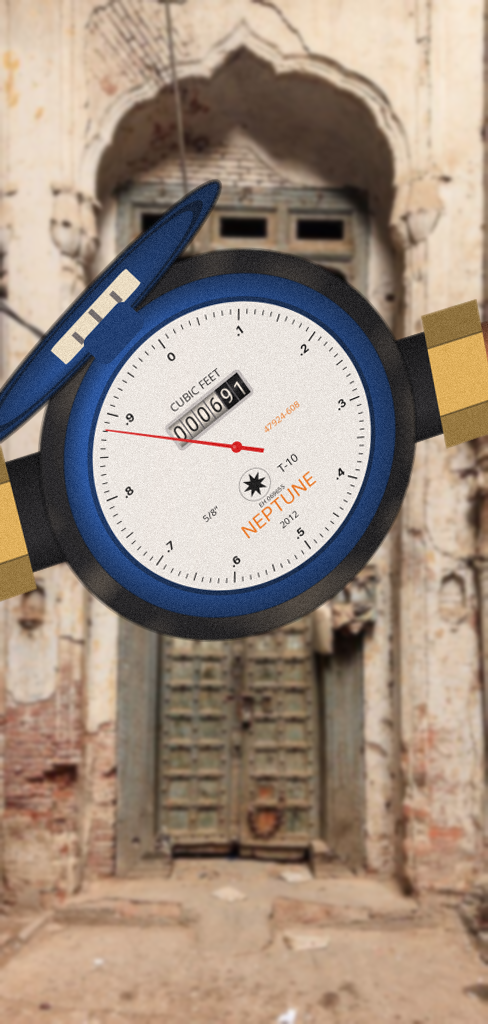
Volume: 690.88 ft³
